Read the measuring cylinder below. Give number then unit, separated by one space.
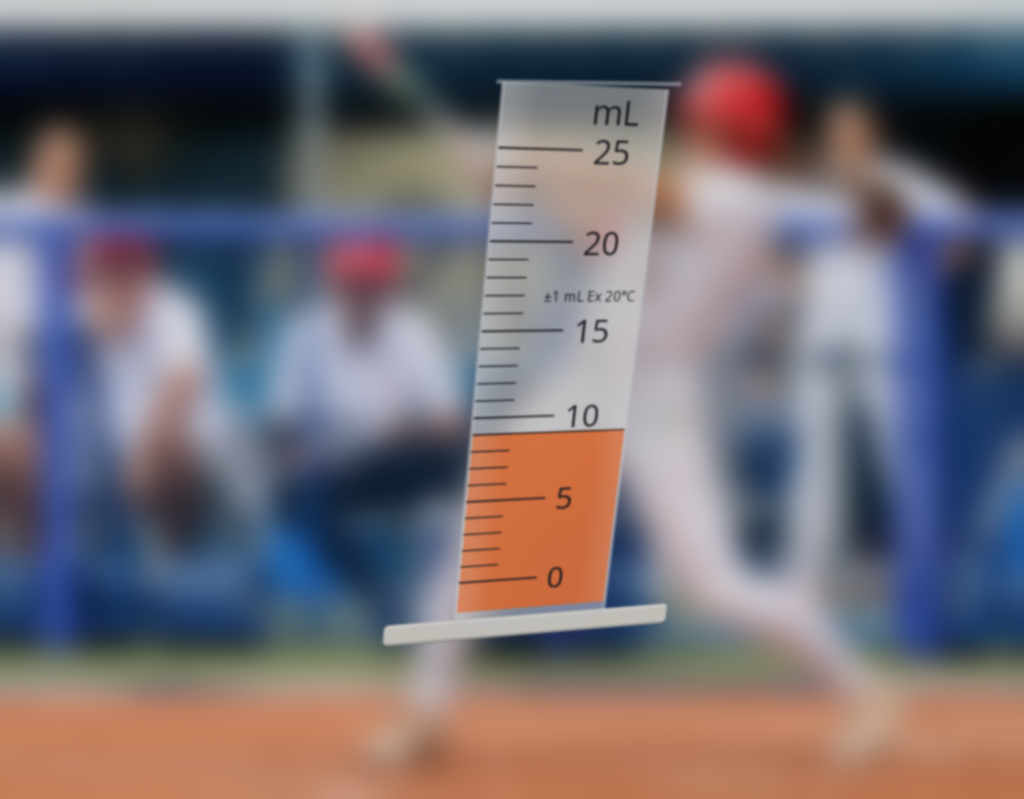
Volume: 9 mL
